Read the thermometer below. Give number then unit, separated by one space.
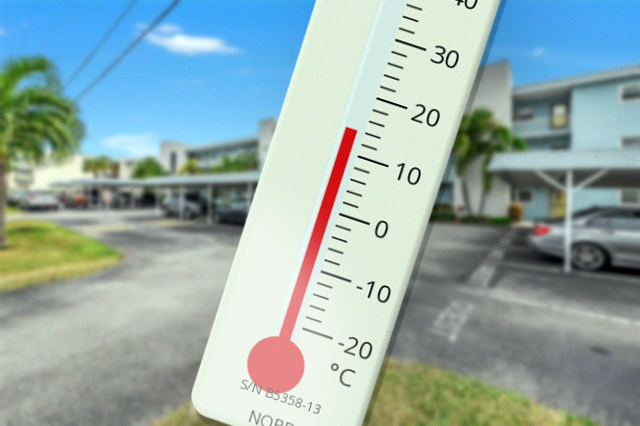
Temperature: 14 °C
